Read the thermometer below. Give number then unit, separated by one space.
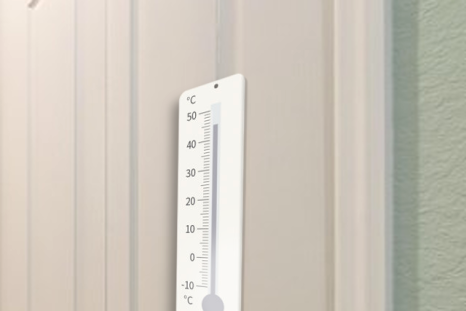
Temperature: 45 °C
